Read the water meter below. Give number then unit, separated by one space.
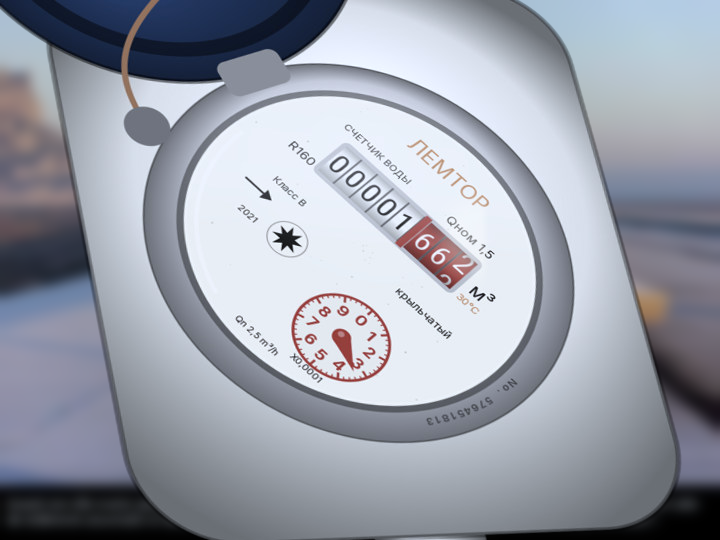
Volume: 1.6623 m³
